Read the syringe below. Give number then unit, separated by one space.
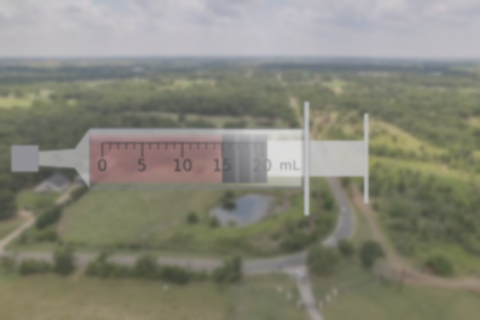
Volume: 15 mL
